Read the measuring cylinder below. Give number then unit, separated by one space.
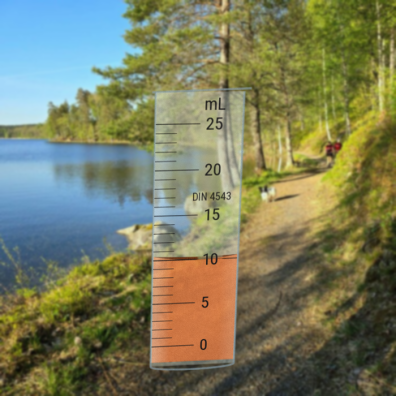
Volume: 10 mL
